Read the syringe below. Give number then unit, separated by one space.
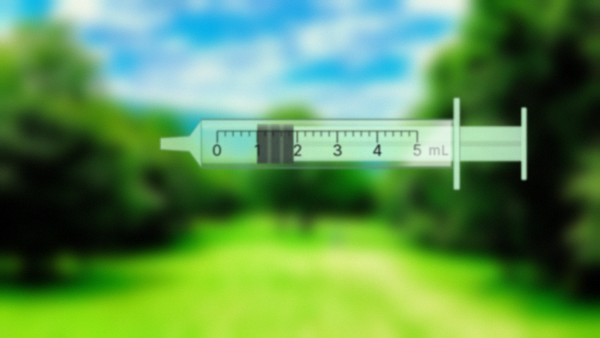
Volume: 1 mL
